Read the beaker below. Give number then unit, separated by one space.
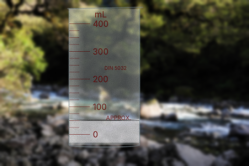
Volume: 50 mL
